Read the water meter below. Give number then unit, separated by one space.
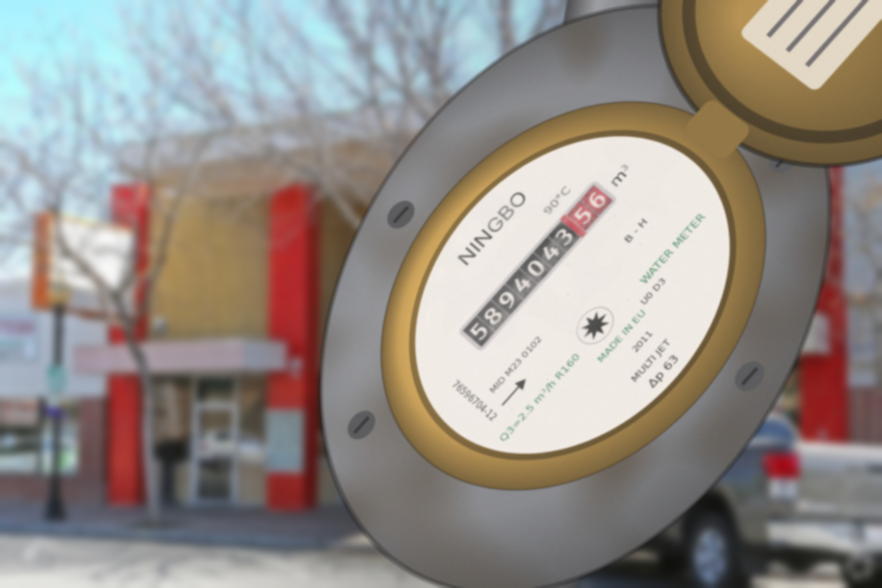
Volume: 5894043.56 m³
